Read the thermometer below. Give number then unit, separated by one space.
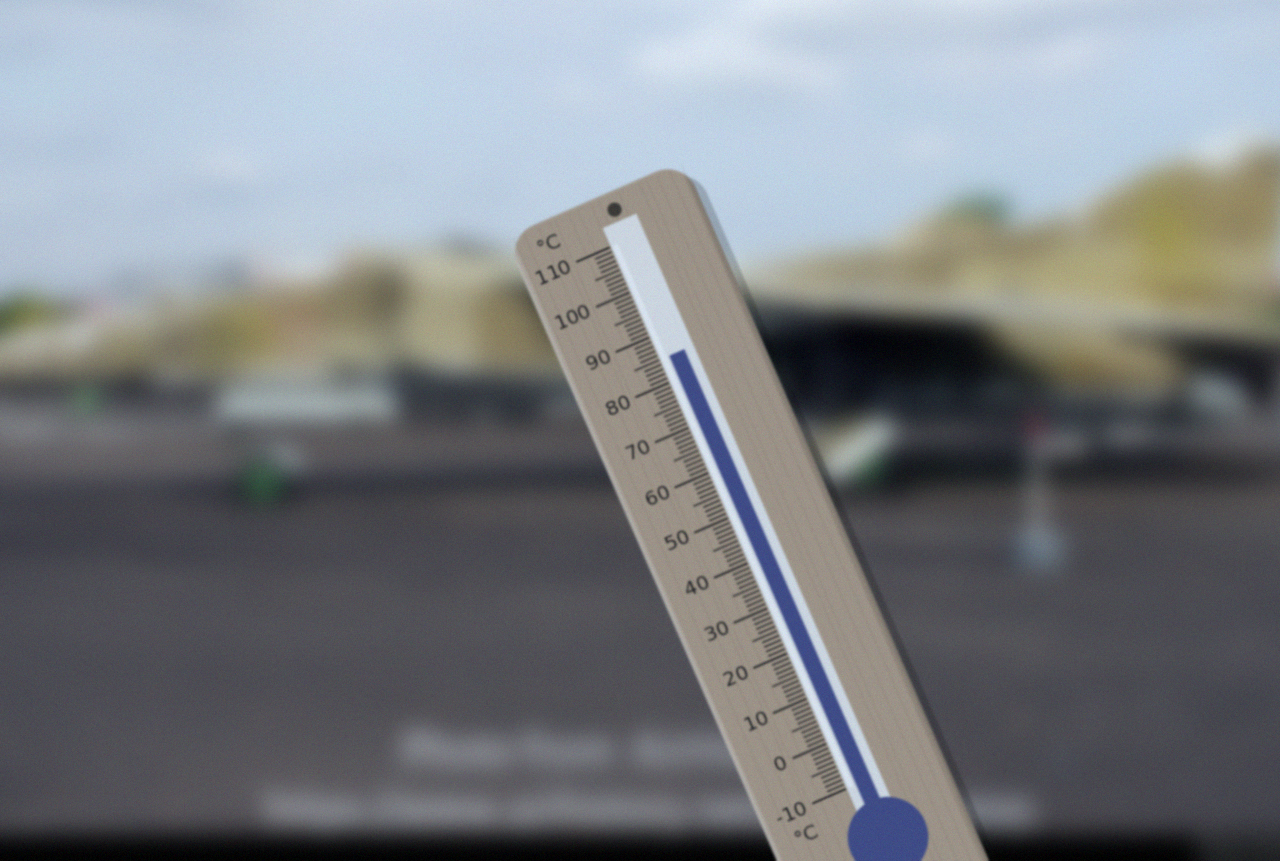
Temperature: 85 °C
